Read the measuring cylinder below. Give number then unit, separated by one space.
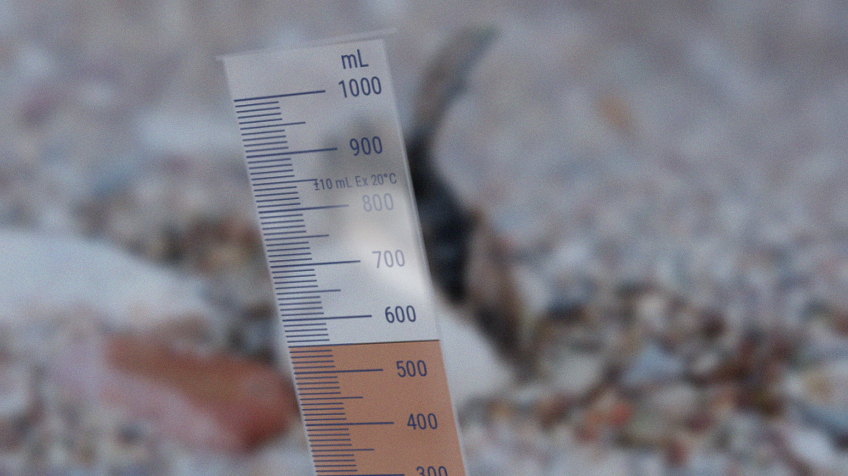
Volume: 550 mL
